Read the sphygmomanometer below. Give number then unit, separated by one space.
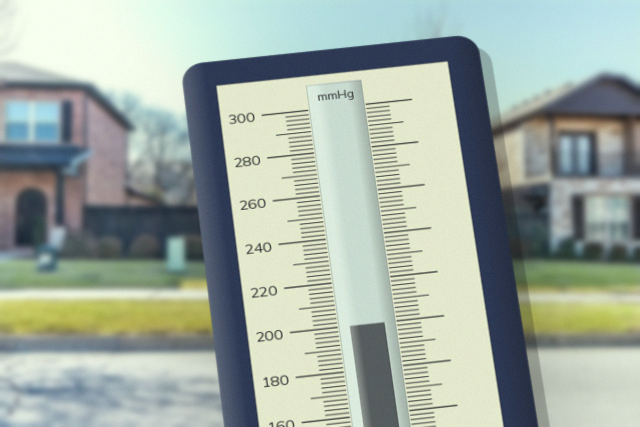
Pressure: 200 mmHg
